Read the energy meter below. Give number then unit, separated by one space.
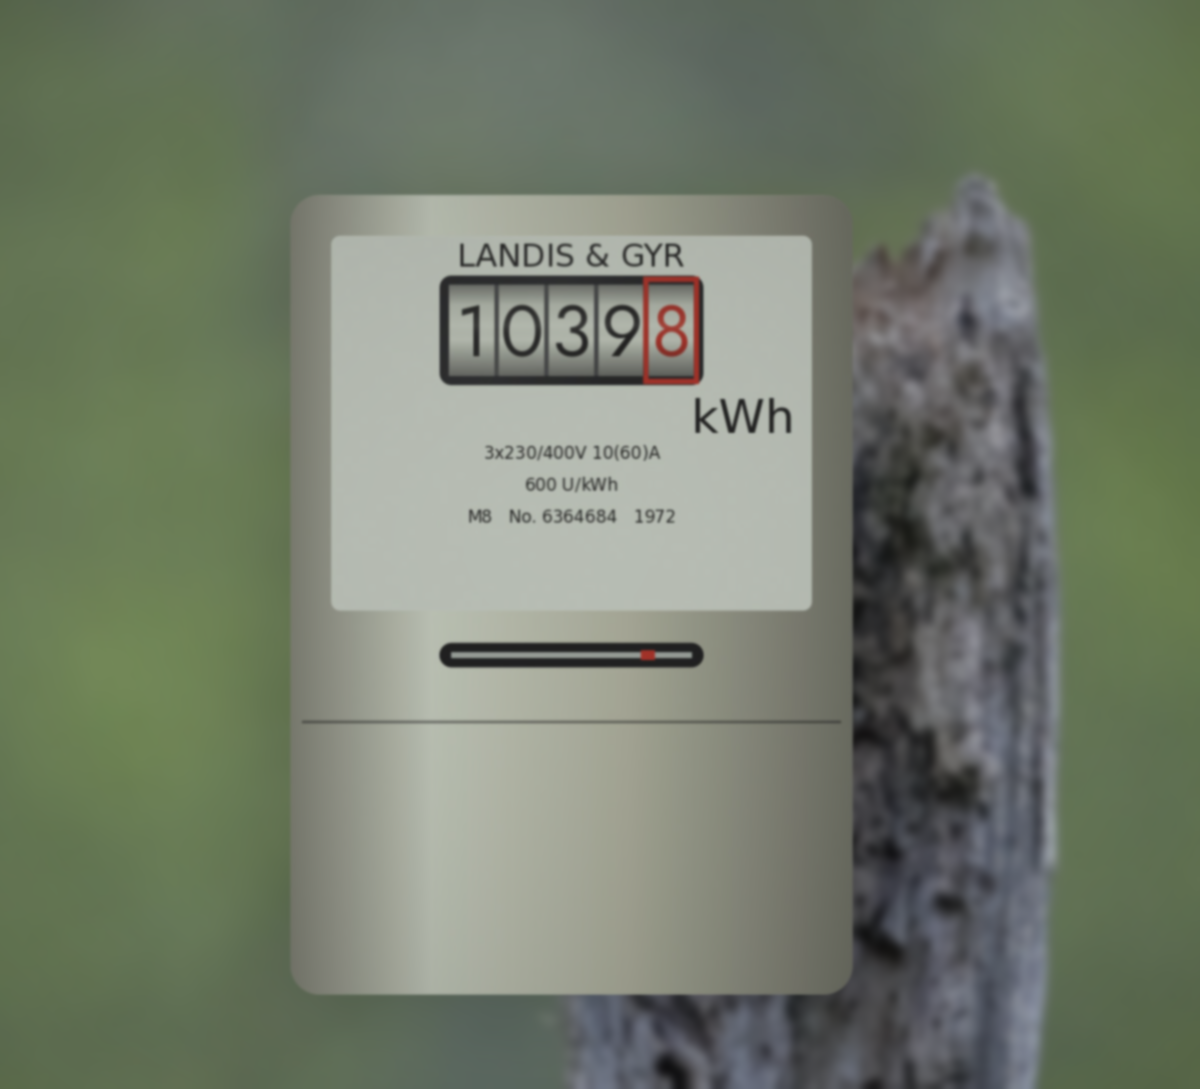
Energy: 1039.8 kWh
